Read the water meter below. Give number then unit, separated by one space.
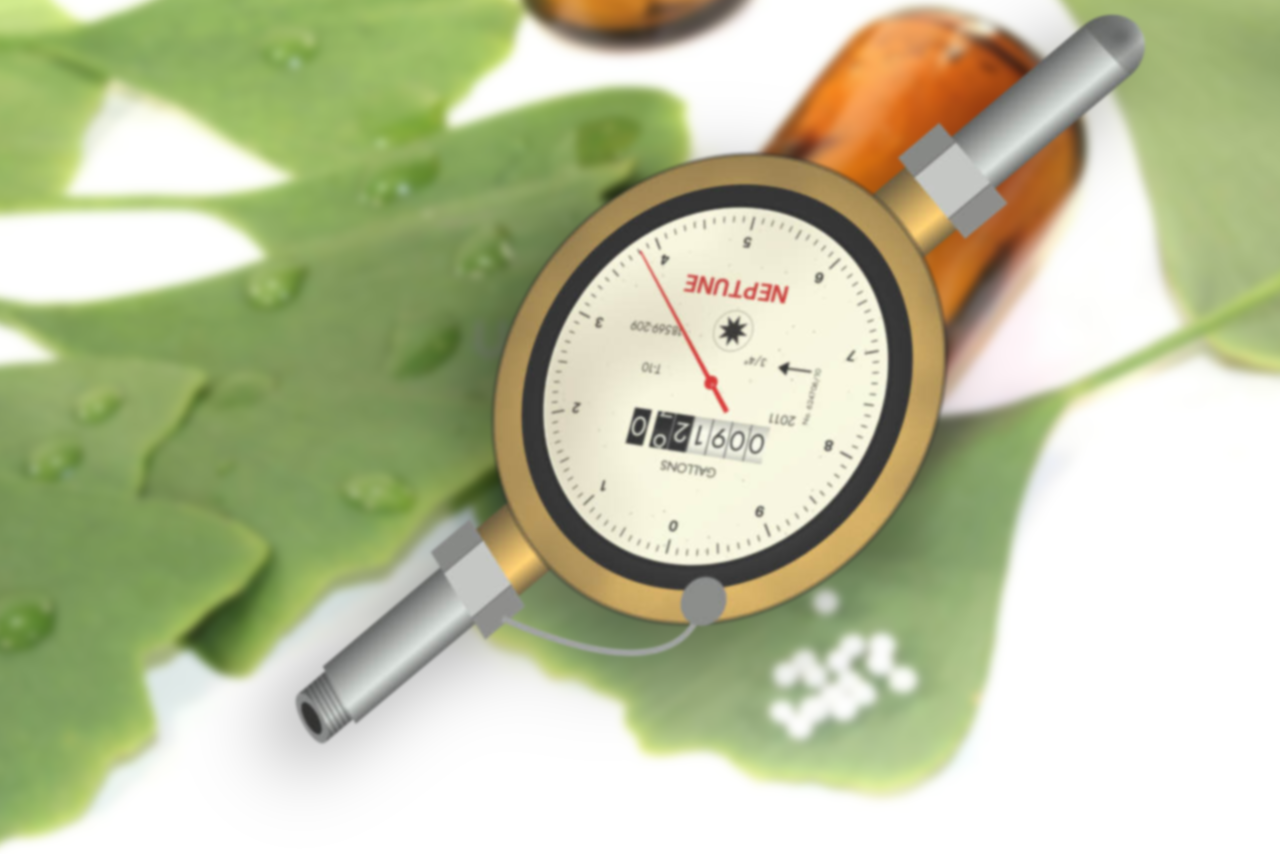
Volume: 91263.8 gal
